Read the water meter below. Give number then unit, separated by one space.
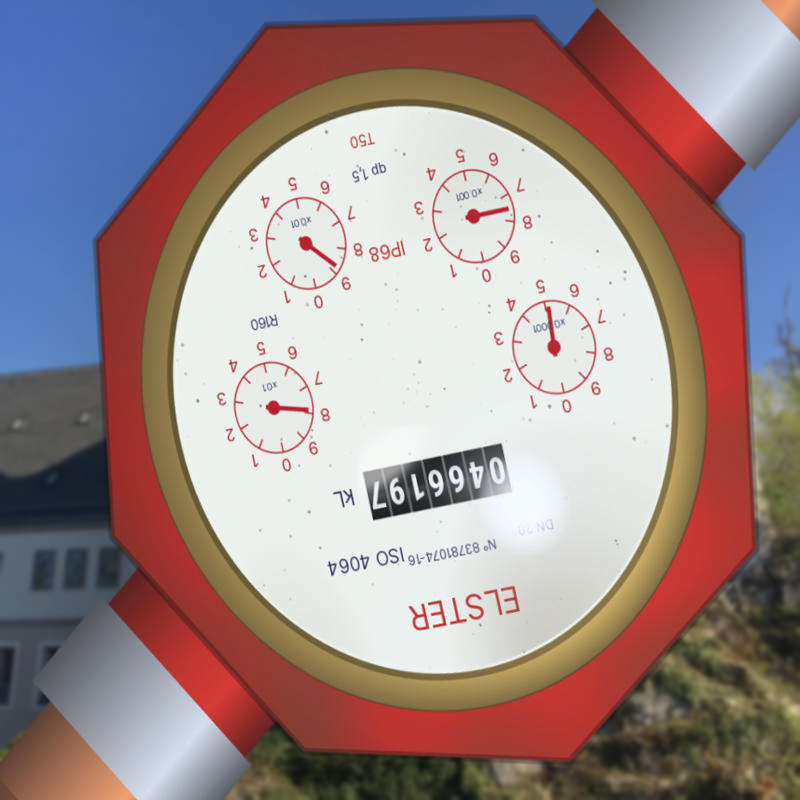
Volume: 466197.7875 kL
